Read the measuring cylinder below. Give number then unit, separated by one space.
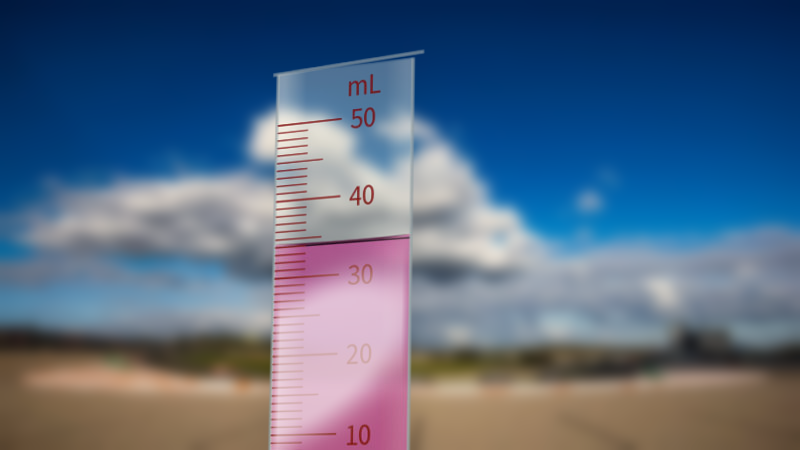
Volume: 34 mL
